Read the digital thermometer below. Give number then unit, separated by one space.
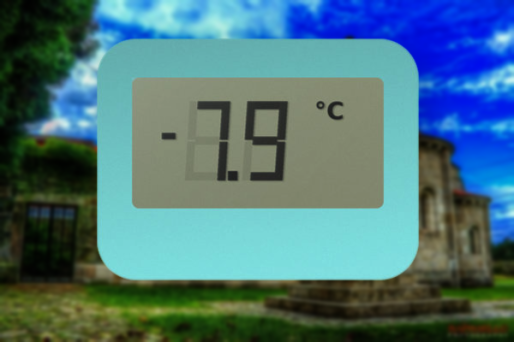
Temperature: -7.9 °C
